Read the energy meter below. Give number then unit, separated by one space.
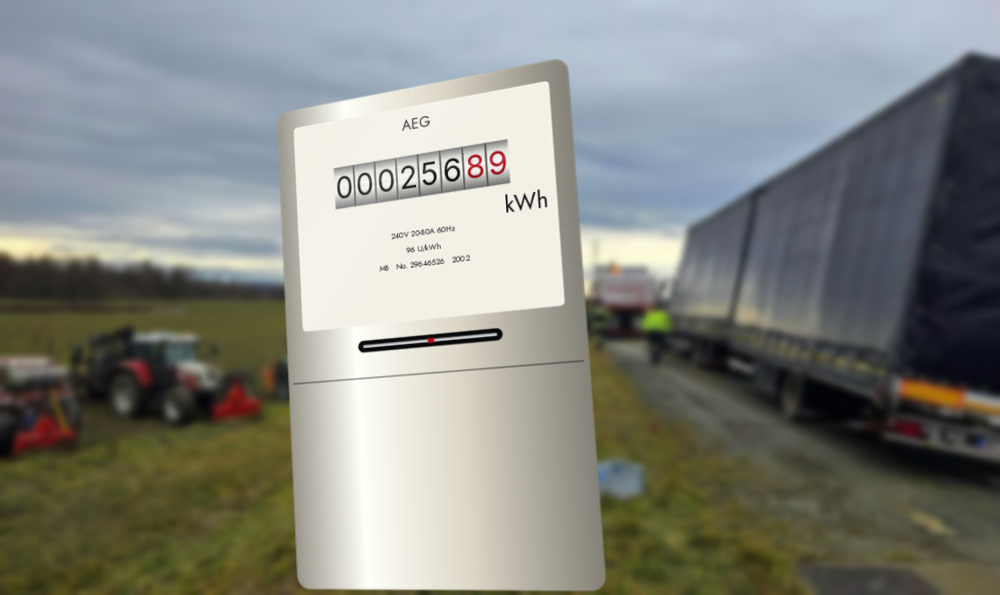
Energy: 256.89 kWh
